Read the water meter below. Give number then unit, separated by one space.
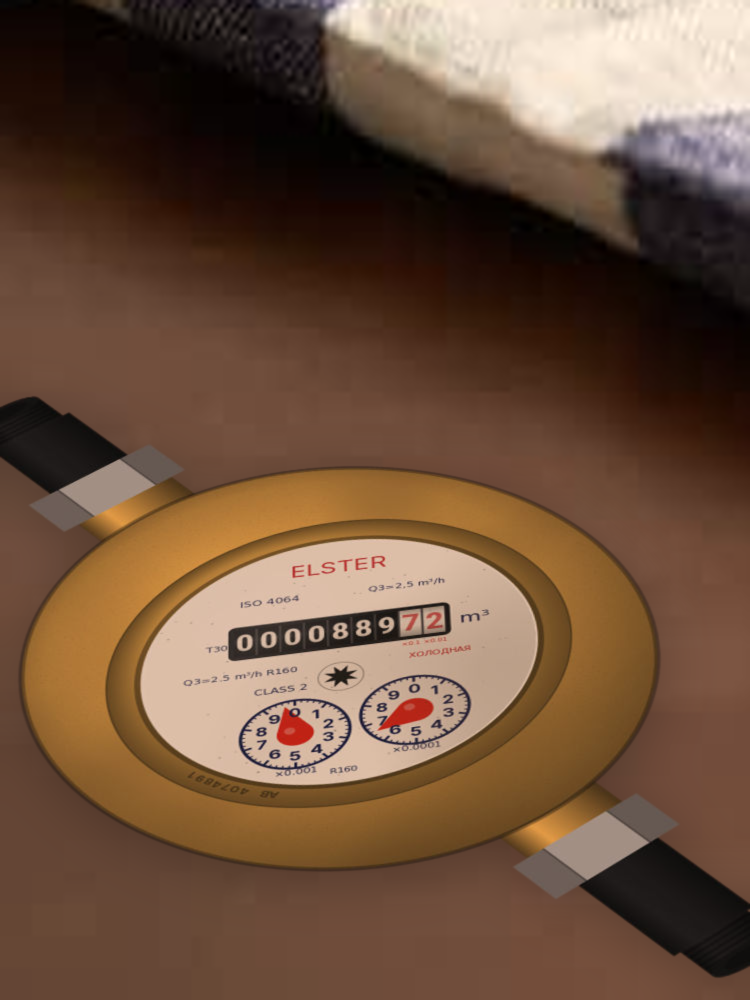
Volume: 889.7196 m³
